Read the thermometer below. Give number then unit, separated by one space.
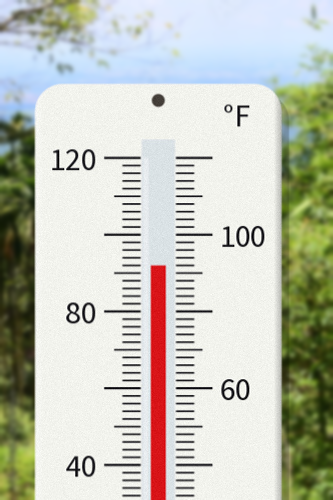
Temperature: 92 °F
